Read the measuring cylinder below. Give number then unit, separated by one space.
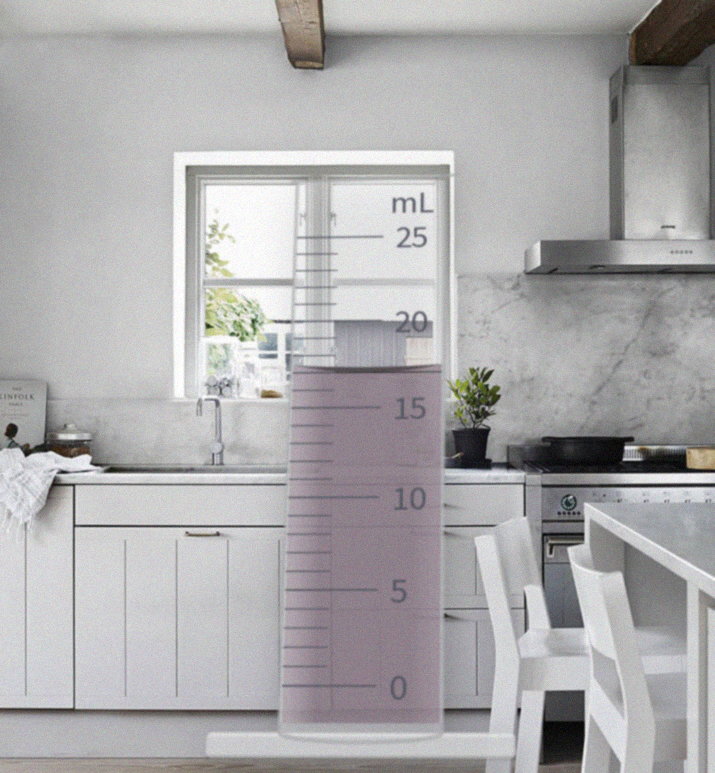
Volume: 17 mL
